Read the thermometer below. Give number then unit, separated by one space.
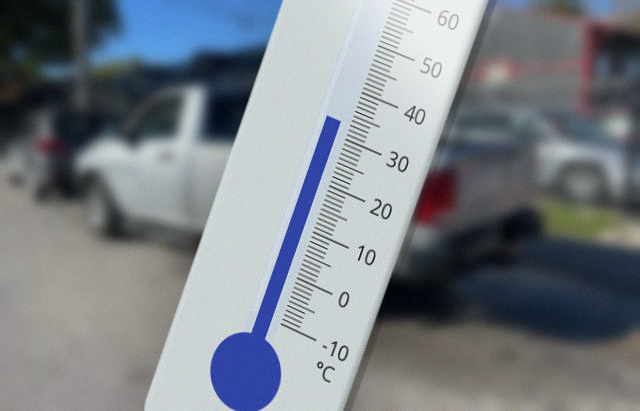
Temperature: 33 °C
